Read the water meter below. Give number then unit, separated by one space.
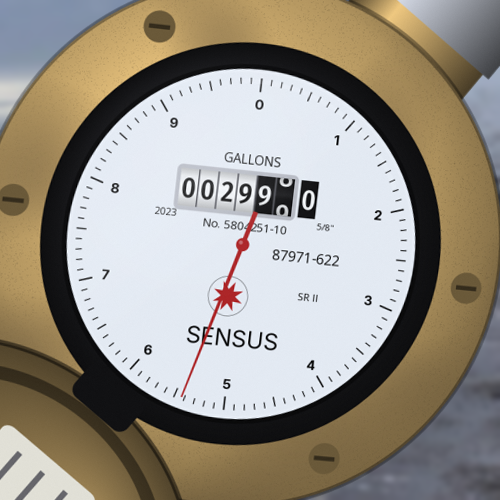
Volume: 29985.4 gal
